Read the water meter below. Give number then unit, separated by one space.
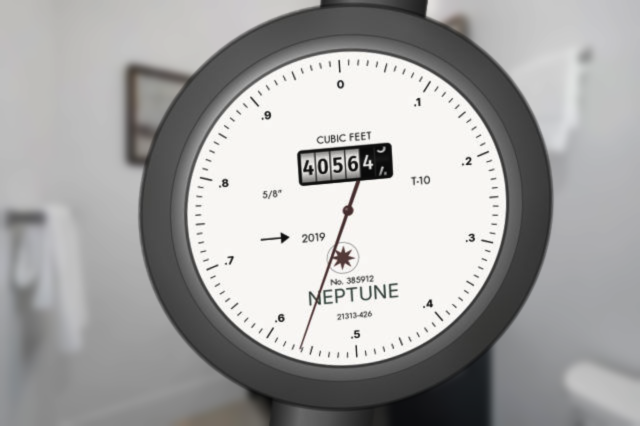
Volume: 405643.56 ft³
